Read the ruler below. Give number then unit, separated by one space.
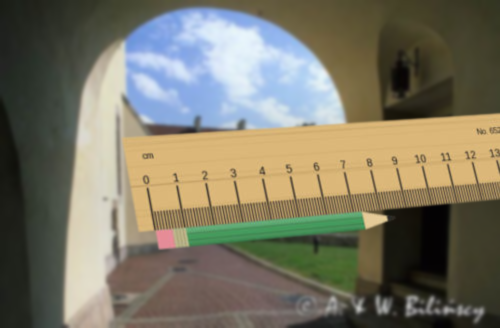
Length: 8.5 cm
